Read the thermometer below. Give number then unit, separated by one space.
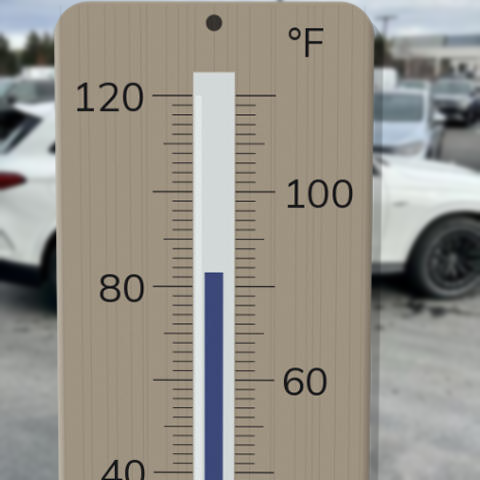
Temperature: 83 °F
